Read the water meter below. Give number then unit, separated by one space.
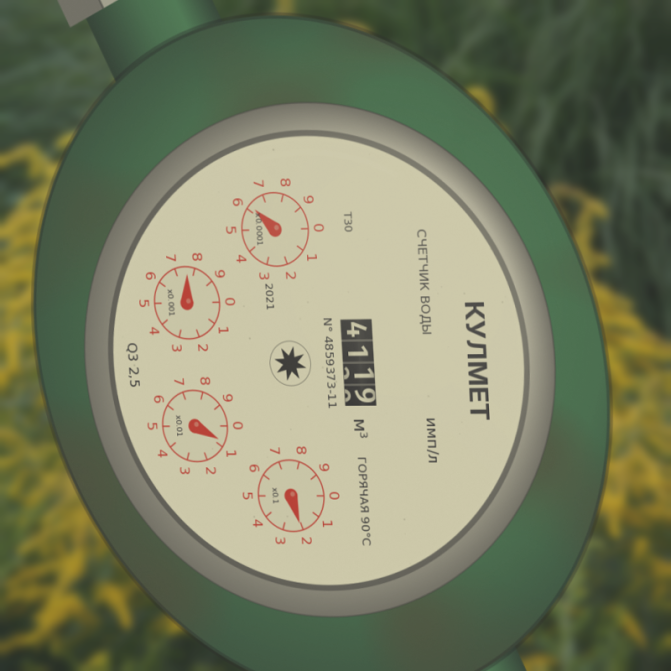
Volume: 4119.2076 m³
